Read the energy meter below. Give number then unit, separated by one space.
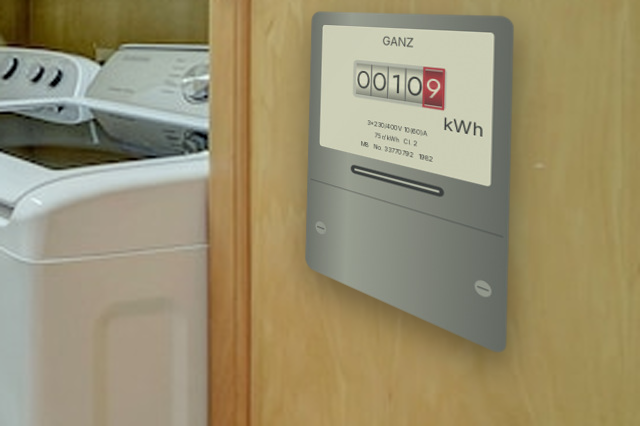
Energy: 10.9 kWh
